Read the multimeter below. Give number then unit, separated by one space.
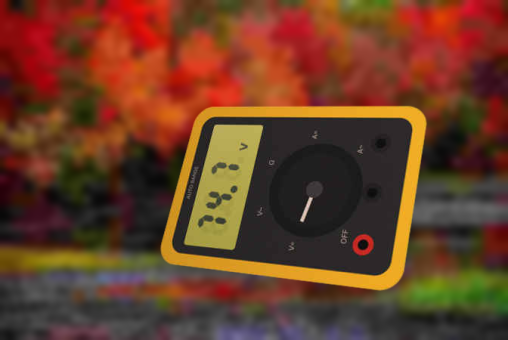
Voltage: 74.7 V
